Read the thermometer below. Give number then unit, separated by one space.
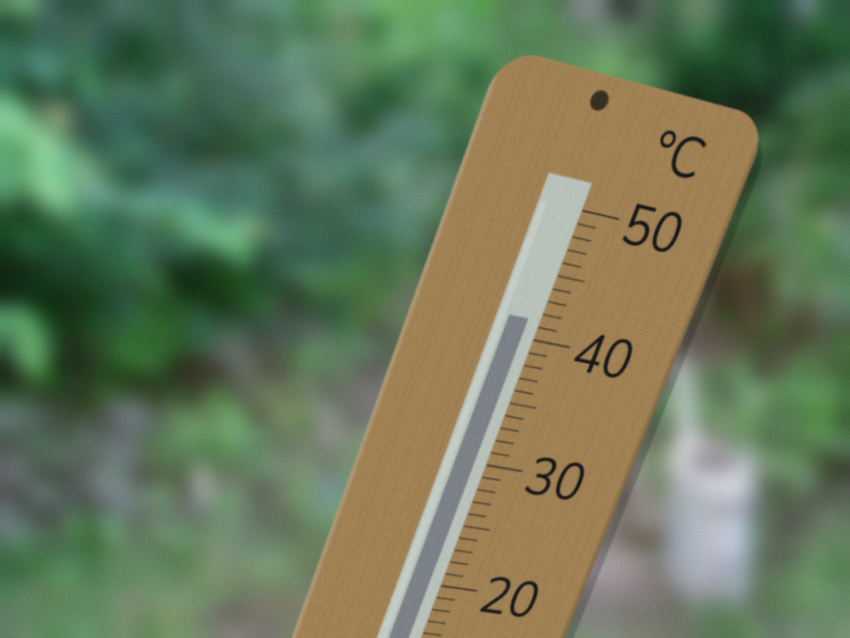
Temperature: 41.5 °C
